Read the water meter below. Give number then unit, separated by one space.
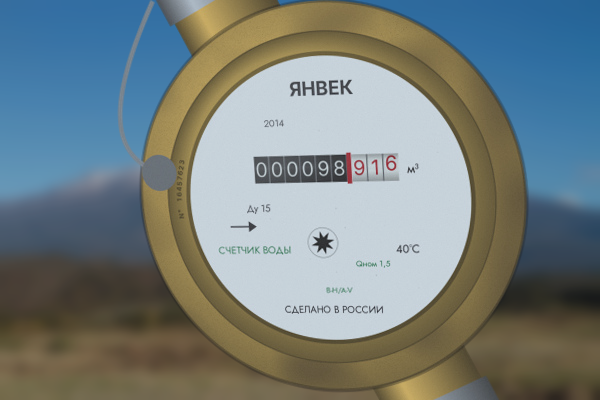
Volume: 98.916 m³
